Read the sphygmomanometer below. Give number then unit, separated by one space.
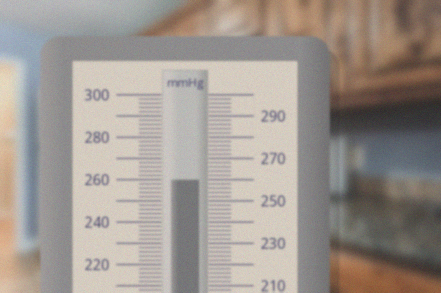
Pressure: 260 mmHg
